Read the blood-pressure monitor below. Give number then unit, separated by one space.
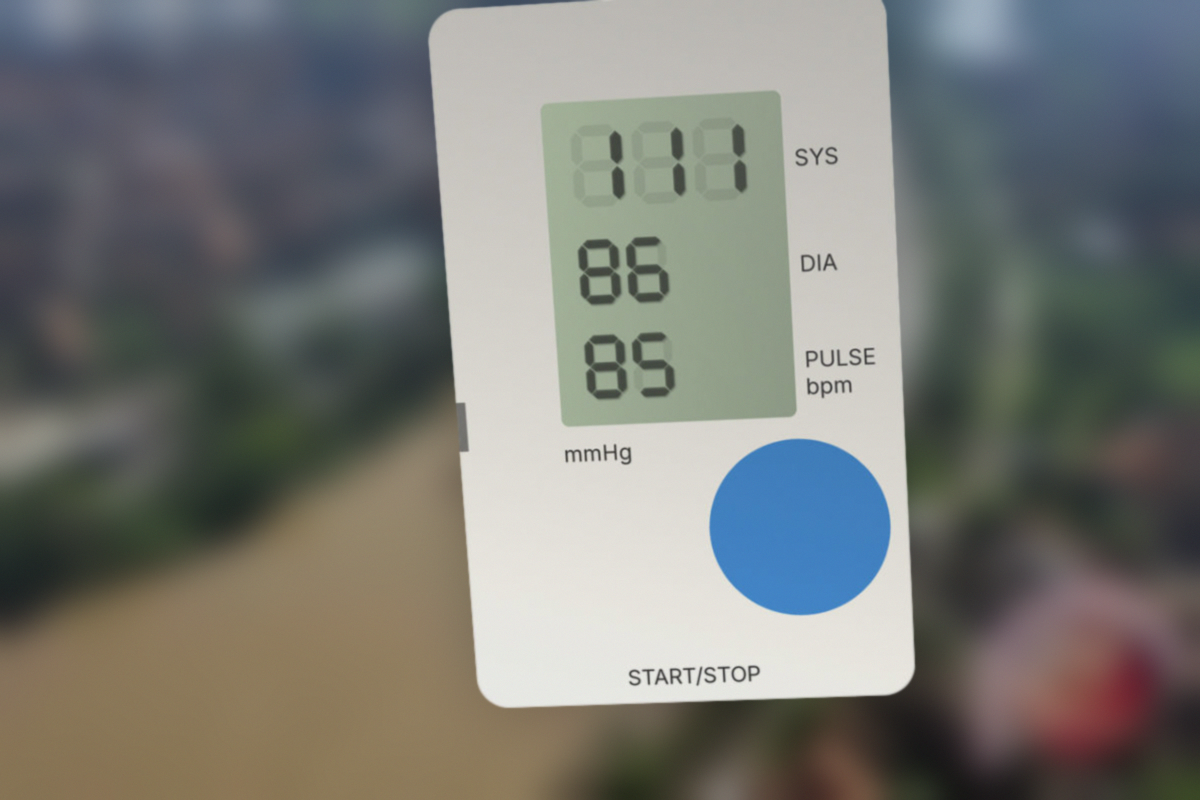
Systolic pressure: 111 mmHg
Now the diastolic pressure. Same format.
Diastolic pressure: 86 mmHg
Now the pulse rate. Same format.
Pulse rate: 85 bpm
